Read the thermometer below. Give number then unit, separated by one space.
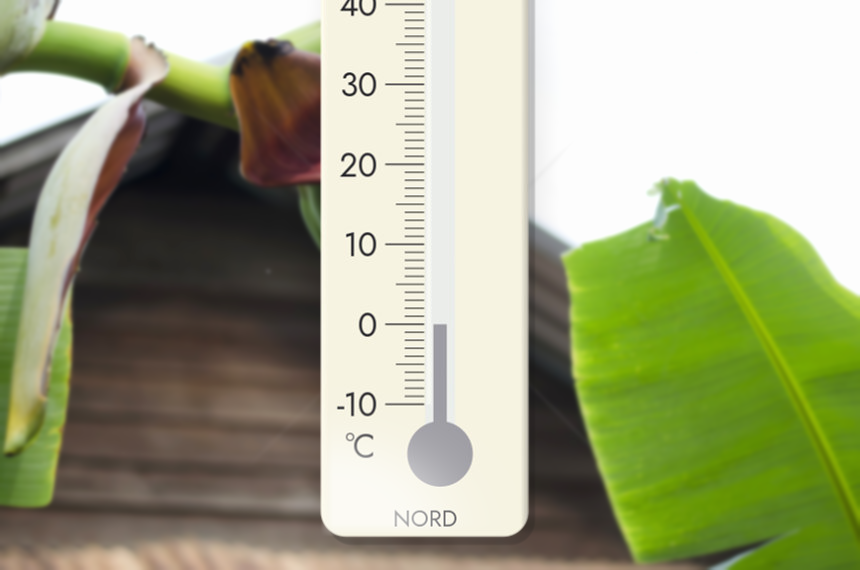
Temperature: 0 °C
